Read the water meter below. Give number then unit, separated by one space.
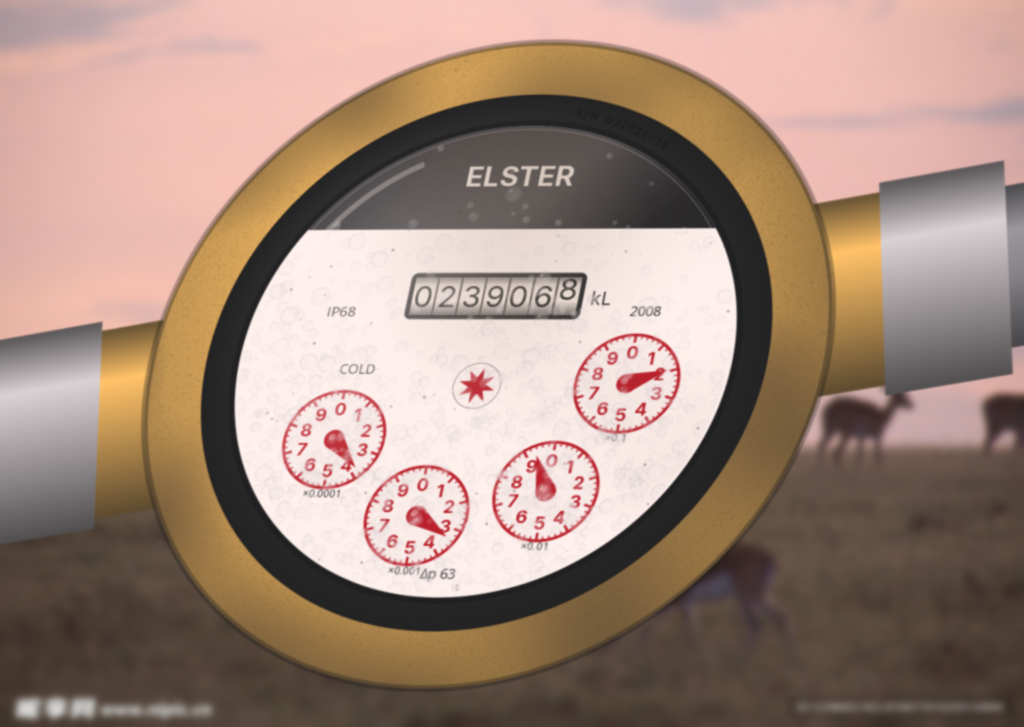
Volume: 239068.1933 kL
